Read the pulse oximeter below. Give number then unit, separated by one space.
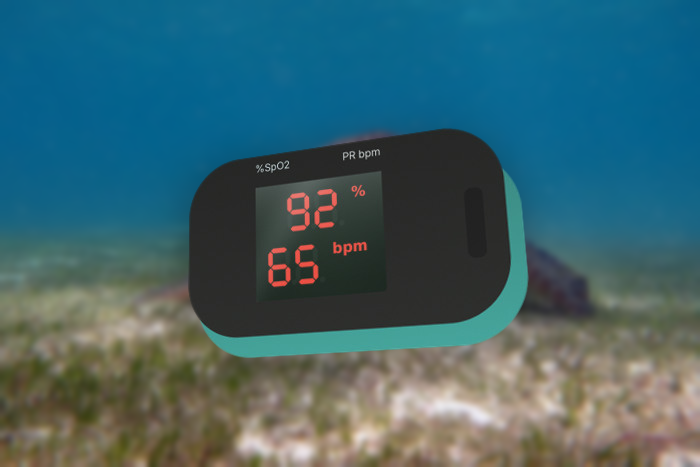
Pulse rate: 65 bpm
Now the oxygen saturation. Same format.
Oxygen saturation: 92 %
